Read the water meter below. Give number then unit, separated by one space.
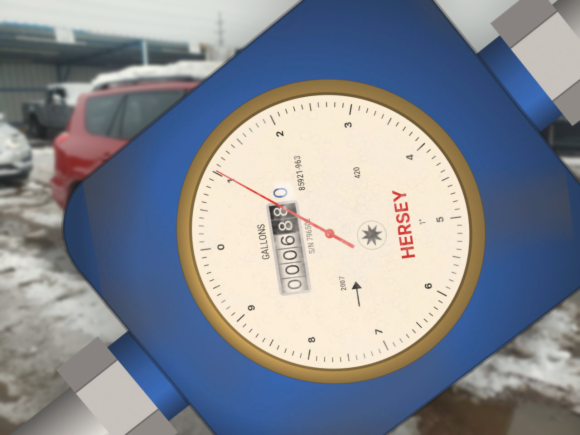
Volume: 6881.0 gal
